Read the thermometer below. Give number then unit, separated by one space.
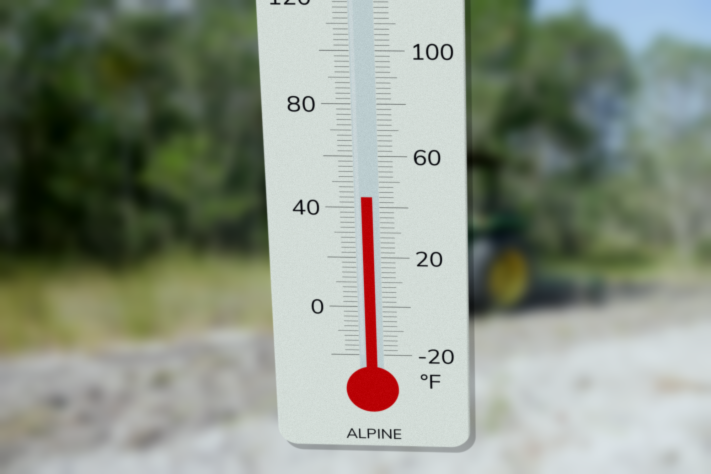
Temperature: 44 °F
